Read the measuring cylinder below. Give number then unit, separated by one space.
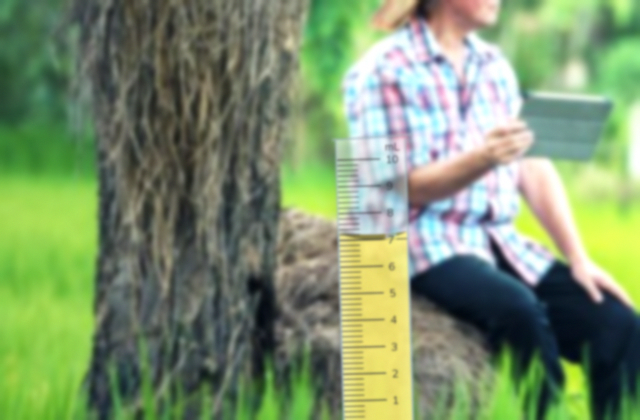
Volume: 7 mL
